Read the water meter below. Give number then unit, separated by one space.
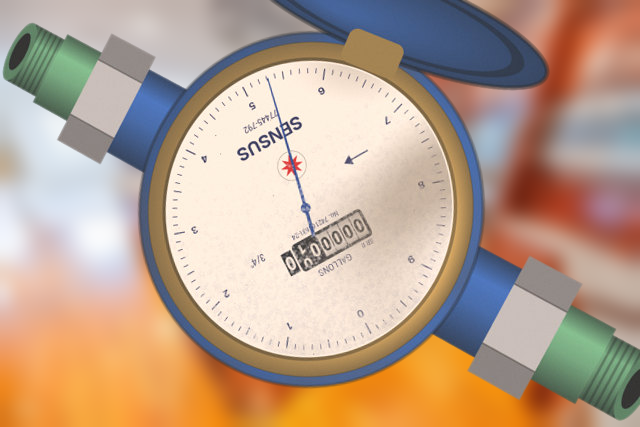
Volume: 5.3 gal
